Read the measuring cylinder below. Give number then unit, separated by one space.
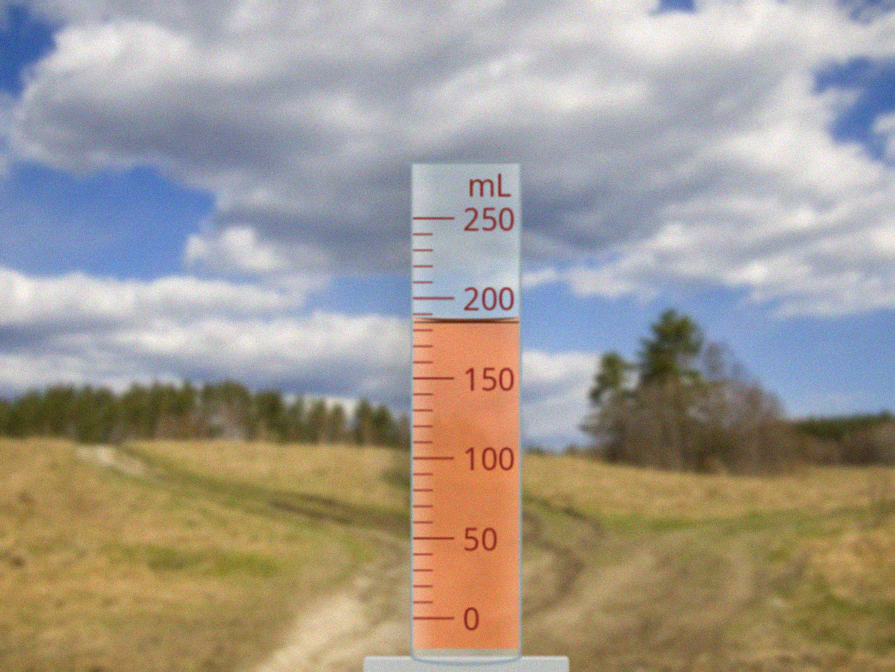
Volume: 185 mL
